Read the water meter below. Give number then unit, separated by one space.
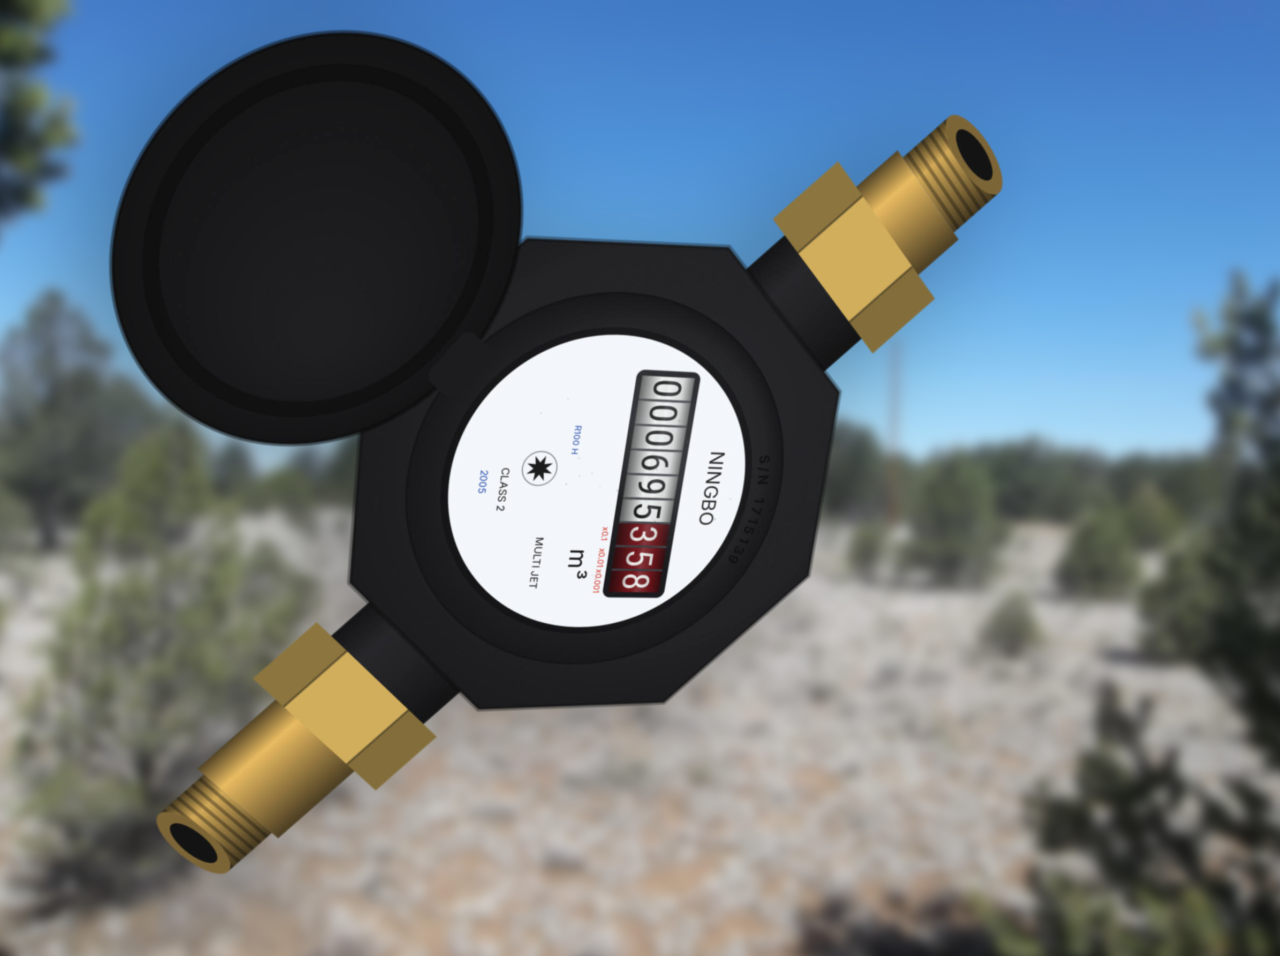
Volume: 695.358 m³
